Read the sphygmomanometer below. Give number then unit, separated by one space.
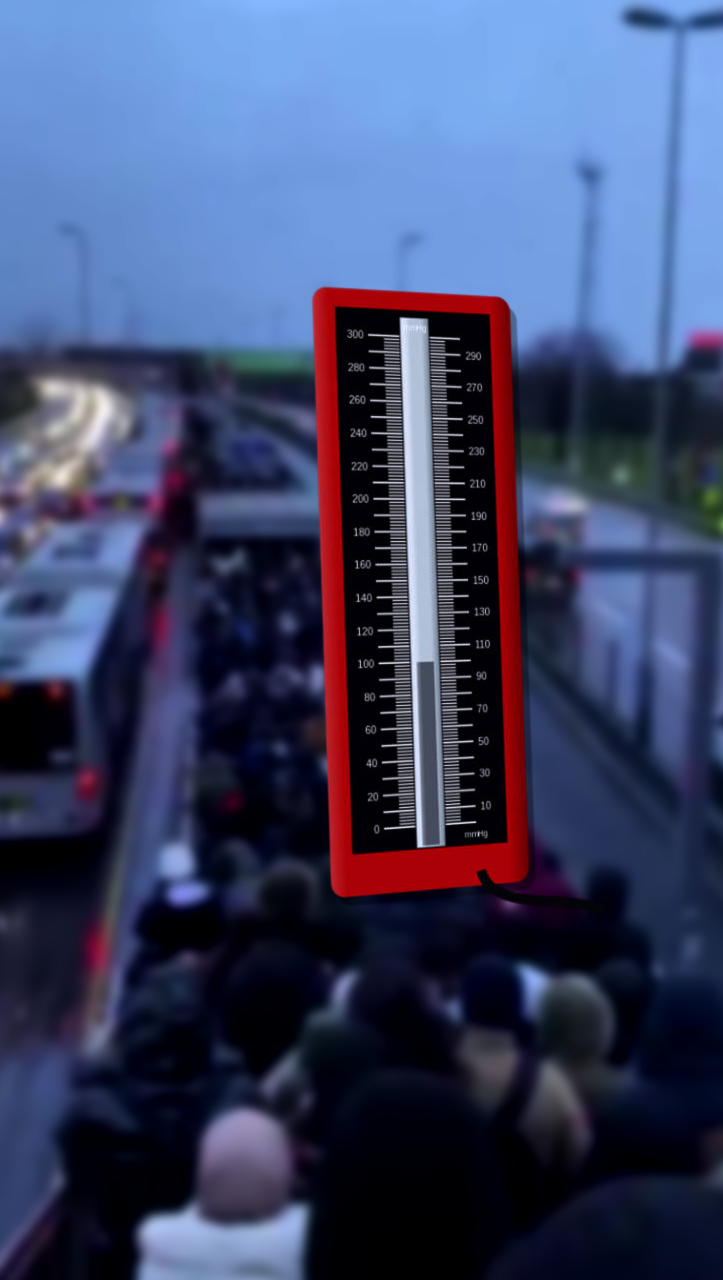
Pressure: 100 mmHg
